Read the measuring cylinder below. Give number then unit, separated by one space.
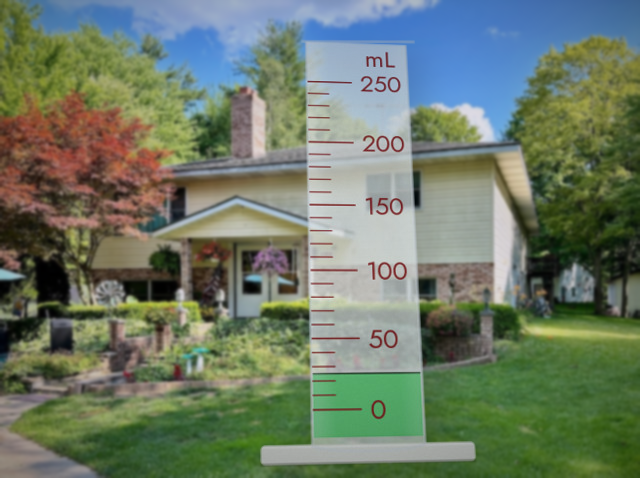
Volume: 25 mL
